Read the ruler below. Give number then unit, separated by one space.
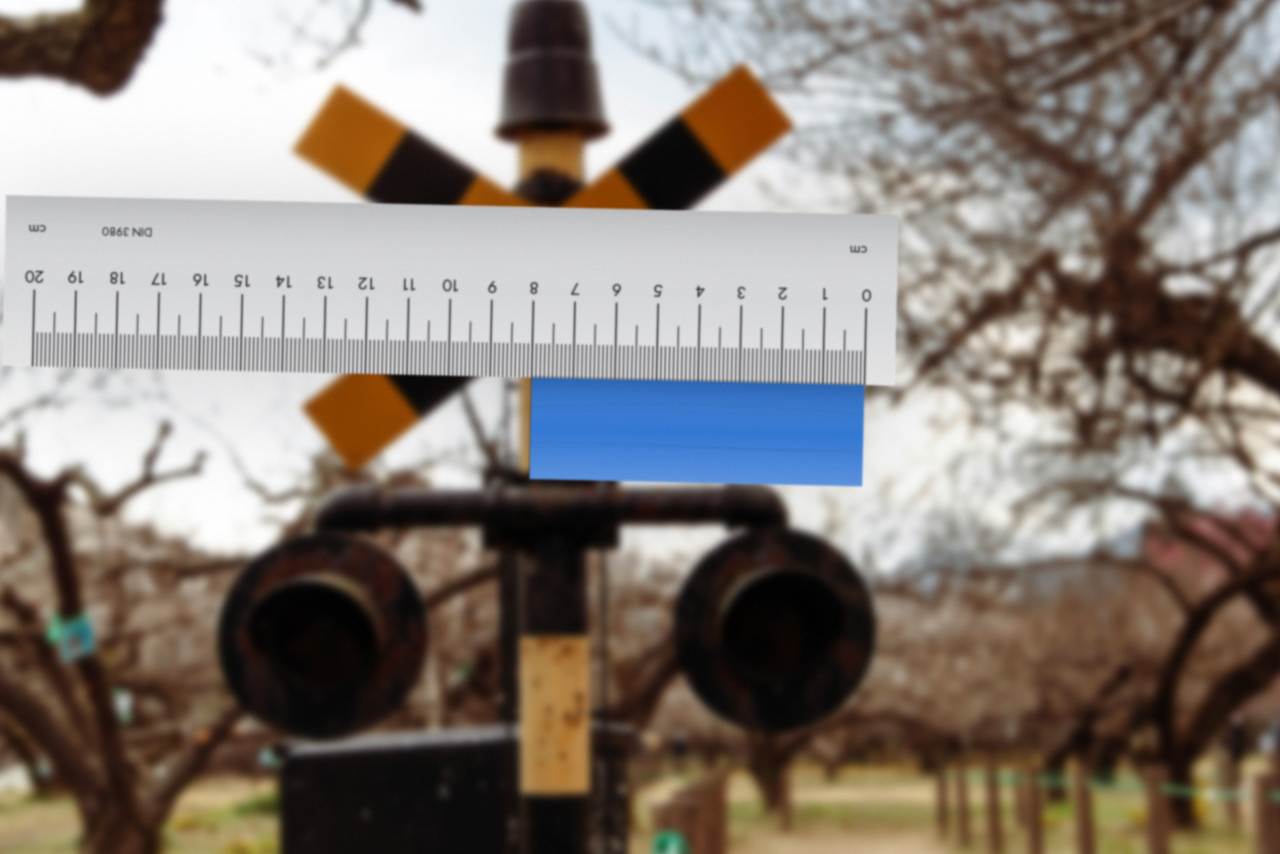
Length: 8 cm
